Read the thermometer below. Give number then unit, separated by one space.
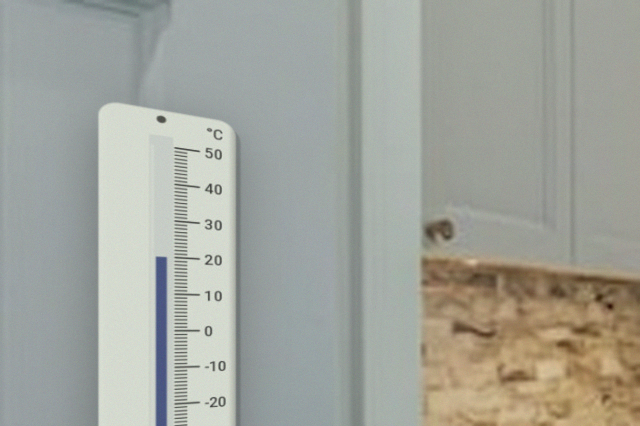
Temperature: 20 °C
